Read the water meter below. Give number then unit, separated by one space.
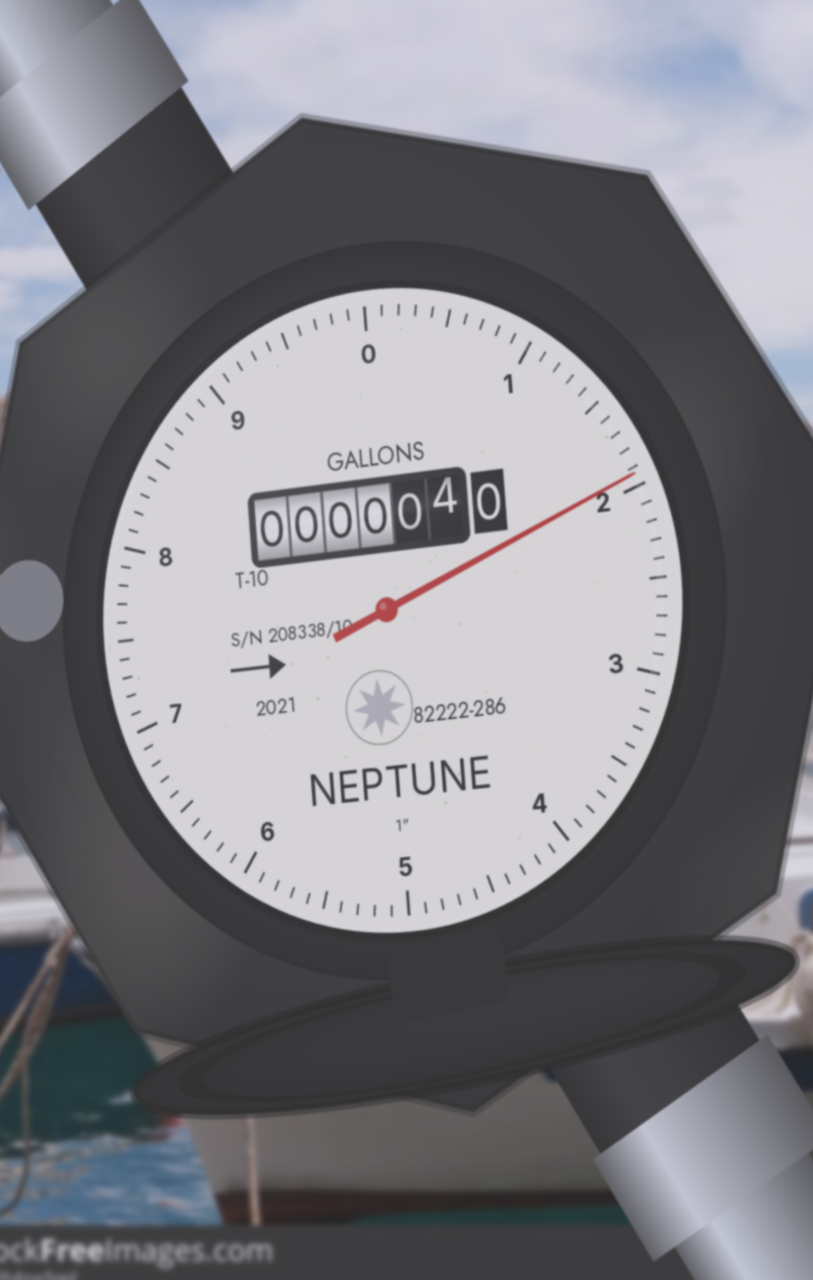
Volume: 41.9 gal
